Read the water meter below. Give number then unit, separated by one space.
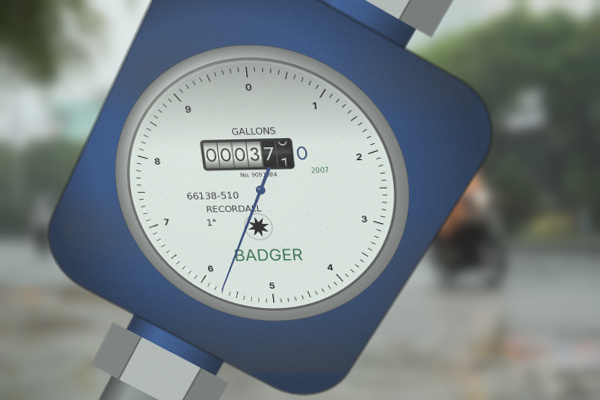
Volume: 3705.7 gal
